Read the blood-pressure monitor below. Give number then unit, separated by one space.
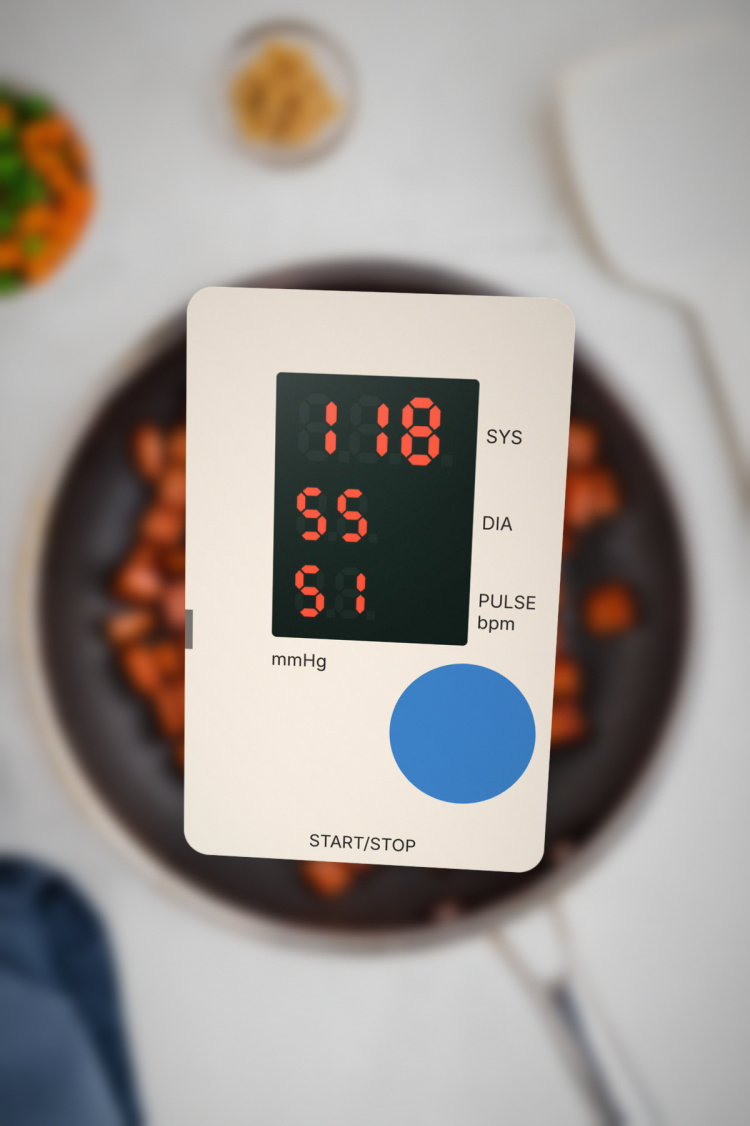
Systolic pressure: 118 mmHg
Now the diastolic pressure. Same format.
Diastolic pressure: 55 mmHg
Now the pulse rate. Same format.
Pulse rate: 51 bpm
